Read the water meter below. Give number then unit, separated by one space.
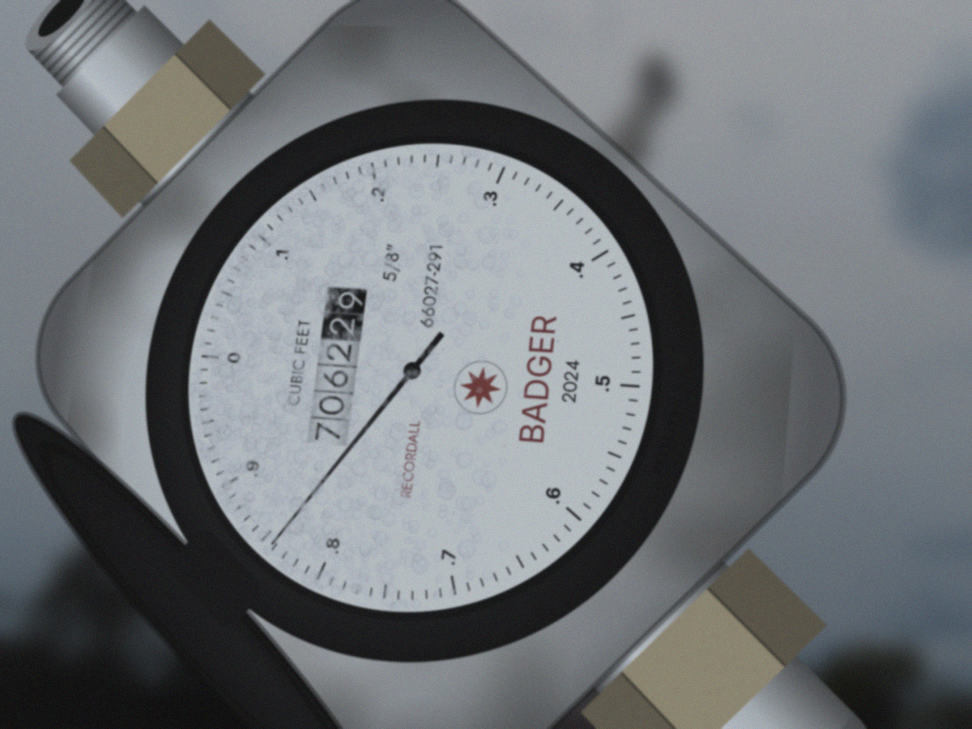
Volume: 706228.84 ft³
